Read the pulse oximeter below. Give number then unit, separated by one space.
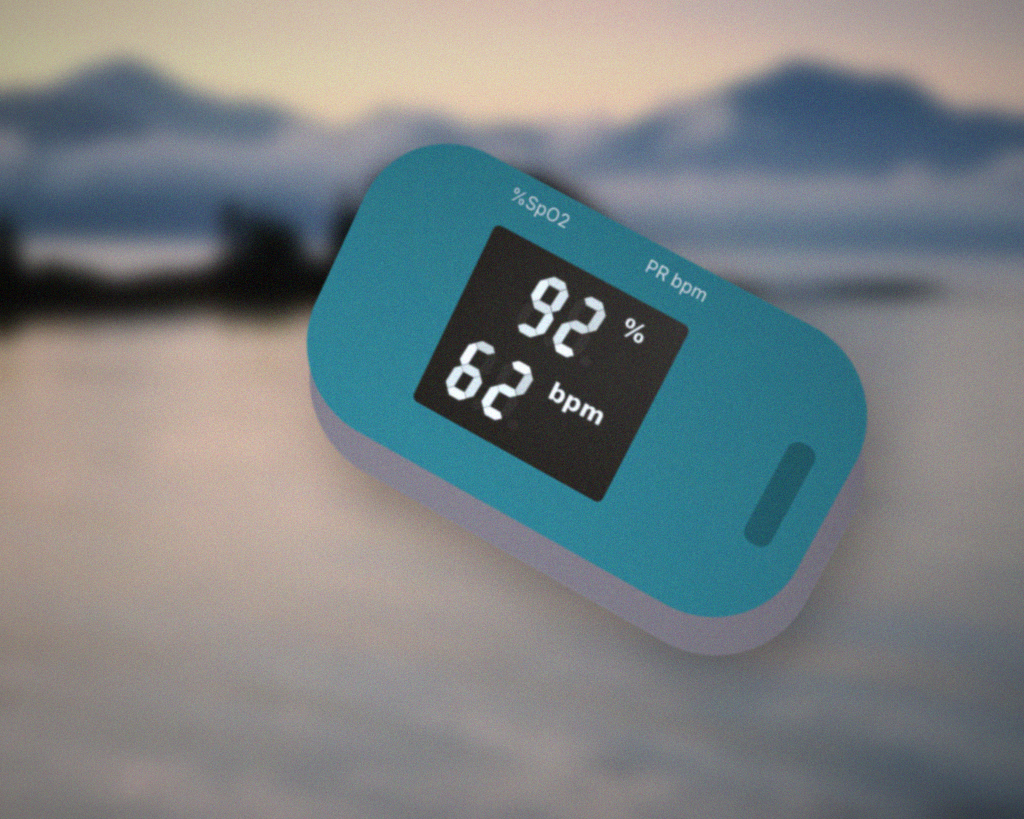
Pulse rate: 62 bpm
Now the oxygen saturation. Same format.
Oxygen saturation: 92 %
